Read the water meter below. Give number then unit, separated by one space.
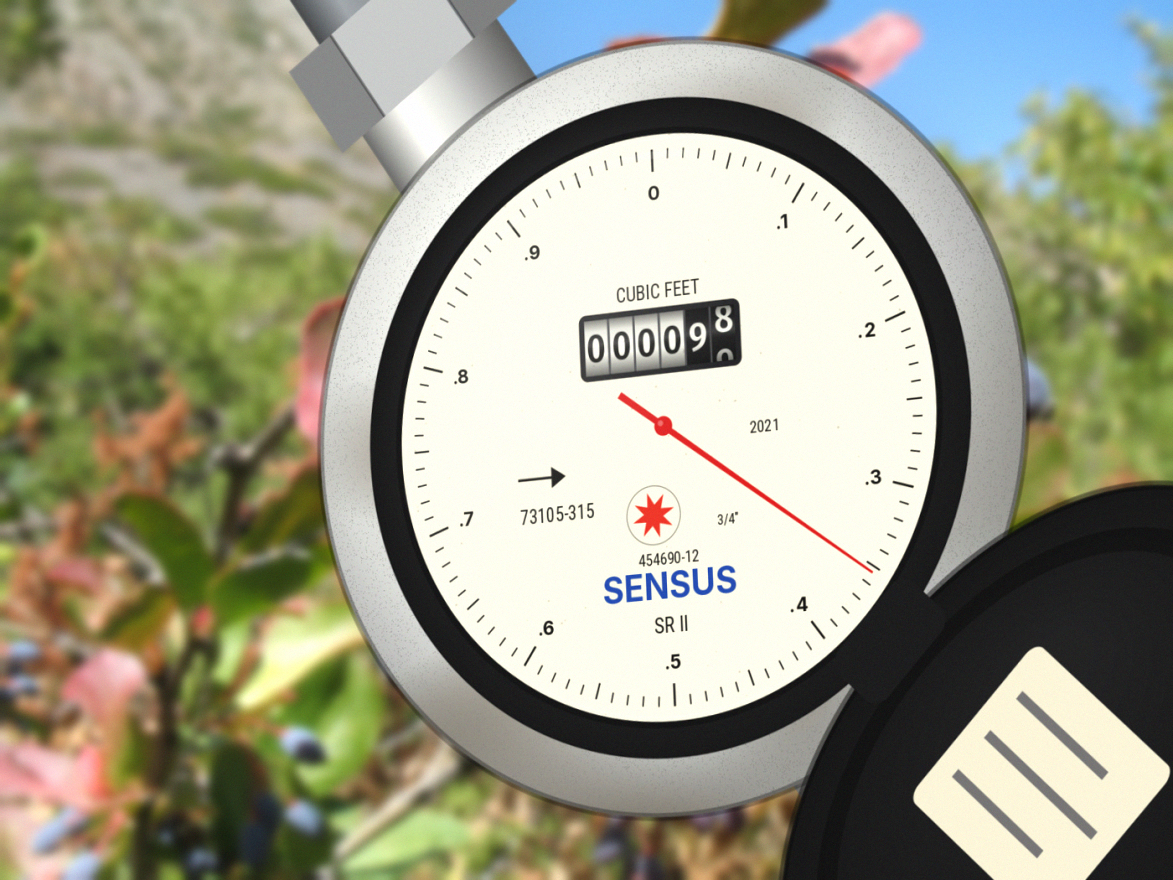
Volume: 98.35 ft³
